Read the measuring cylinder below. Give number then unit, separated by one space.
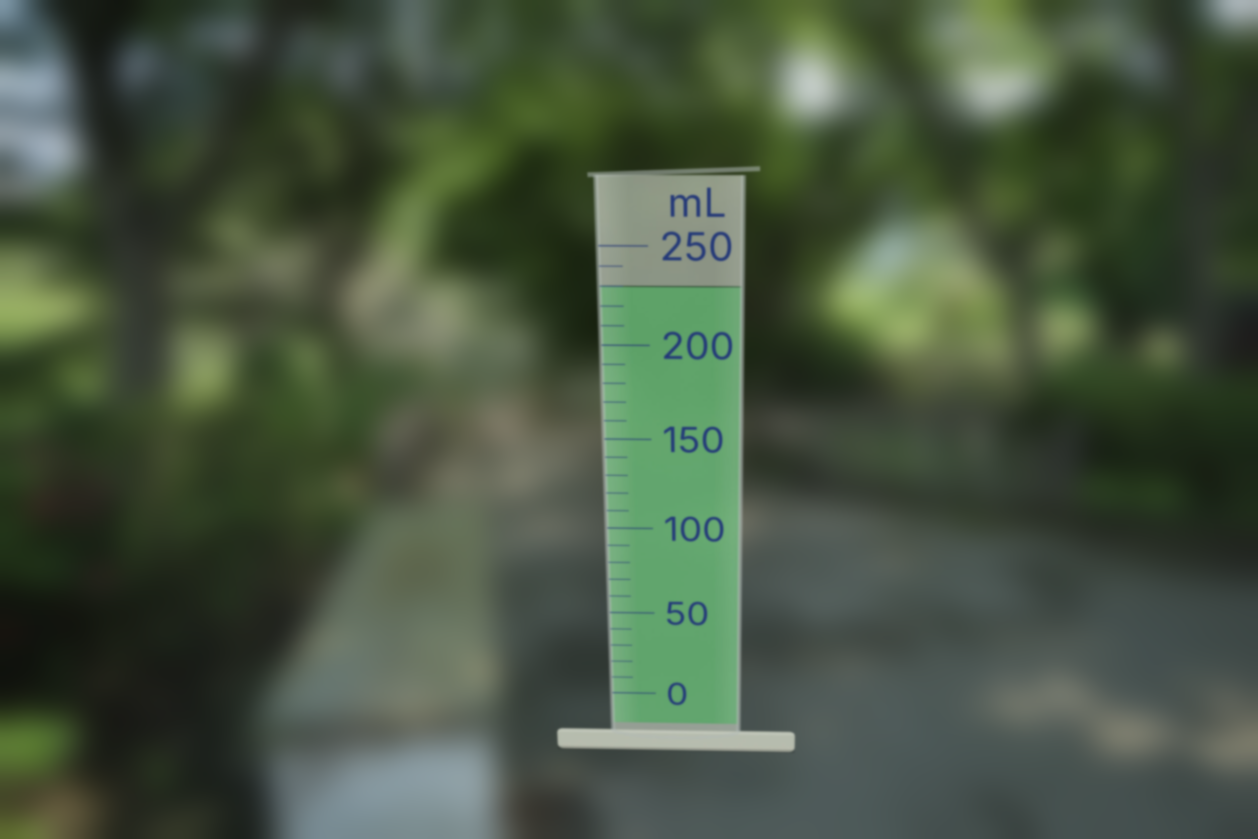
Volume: 230 mL
